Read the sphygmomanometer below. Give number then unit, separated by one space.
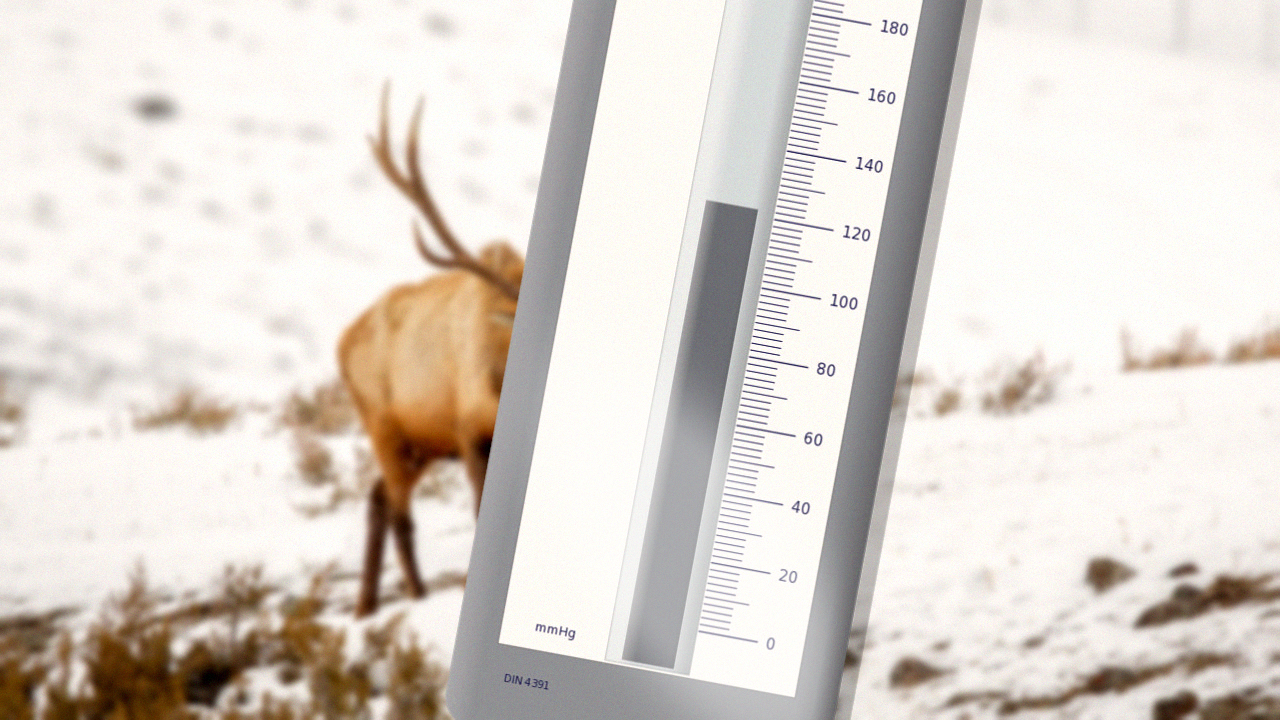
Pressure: 122 mmHg
